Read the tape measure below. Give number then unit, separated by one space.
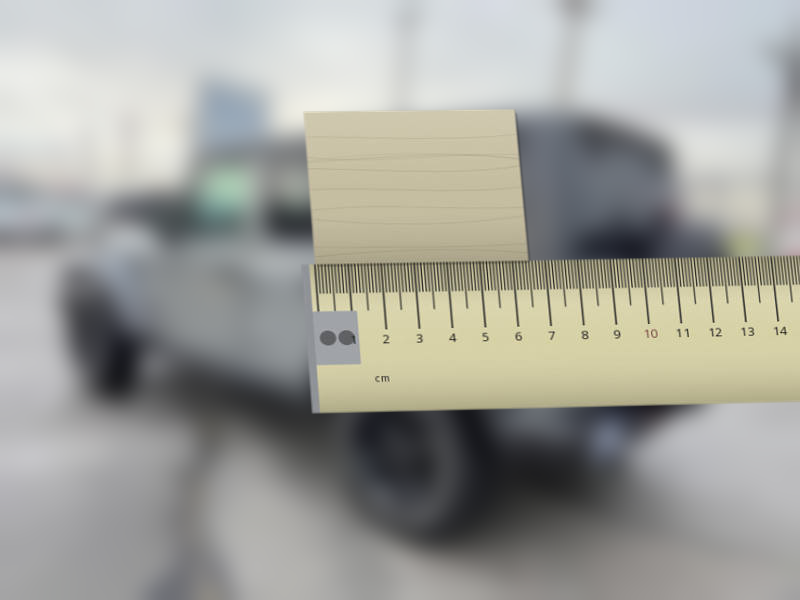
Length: 6.5 cm
